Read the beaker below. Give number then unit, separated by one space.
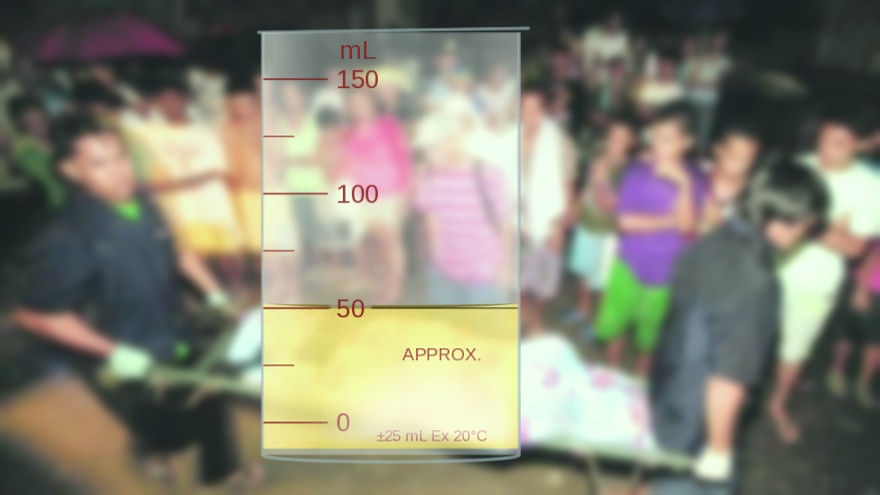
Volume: 50 mL
